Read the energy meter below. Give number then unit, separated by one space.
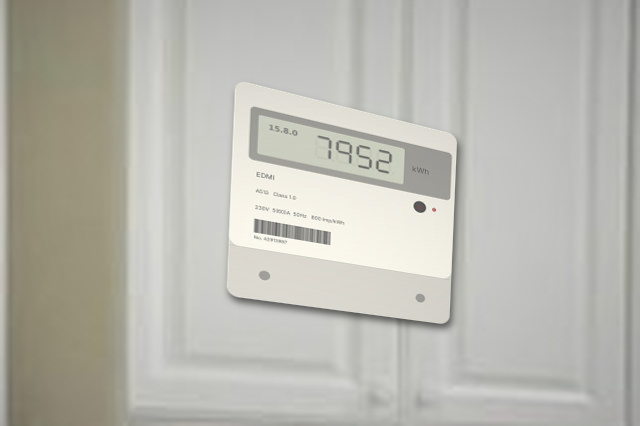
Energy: 7952 kWh
